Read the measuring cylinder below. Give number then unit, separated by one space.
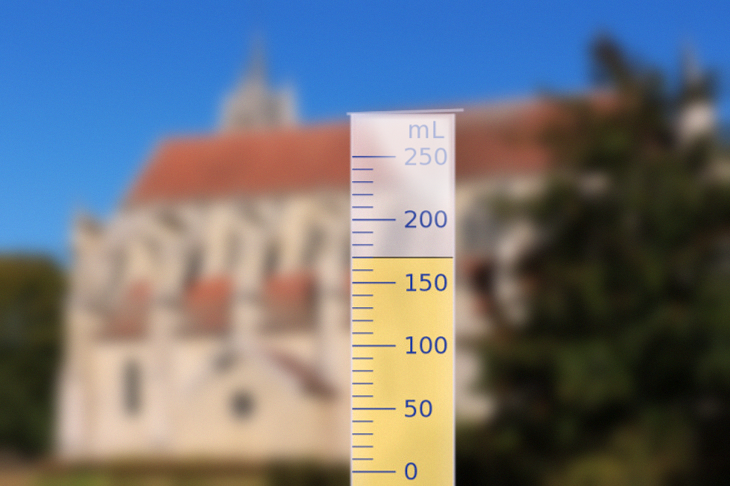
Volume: 170 mL
